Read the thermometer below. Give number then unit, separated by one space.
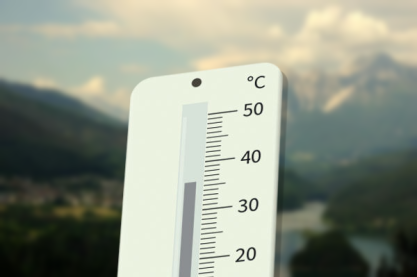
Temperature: 36 °C
